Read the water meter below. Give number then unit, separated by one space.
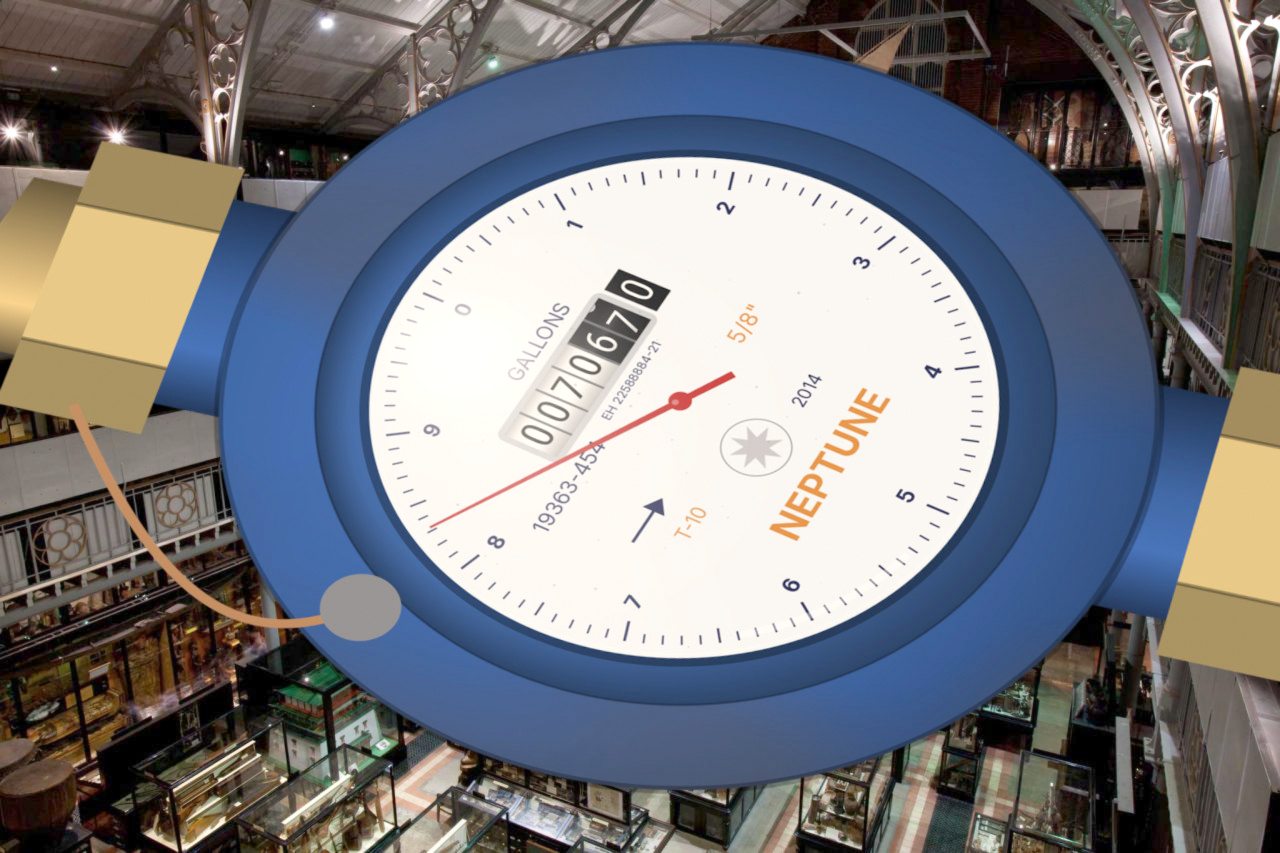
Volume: 70668.3 gal
